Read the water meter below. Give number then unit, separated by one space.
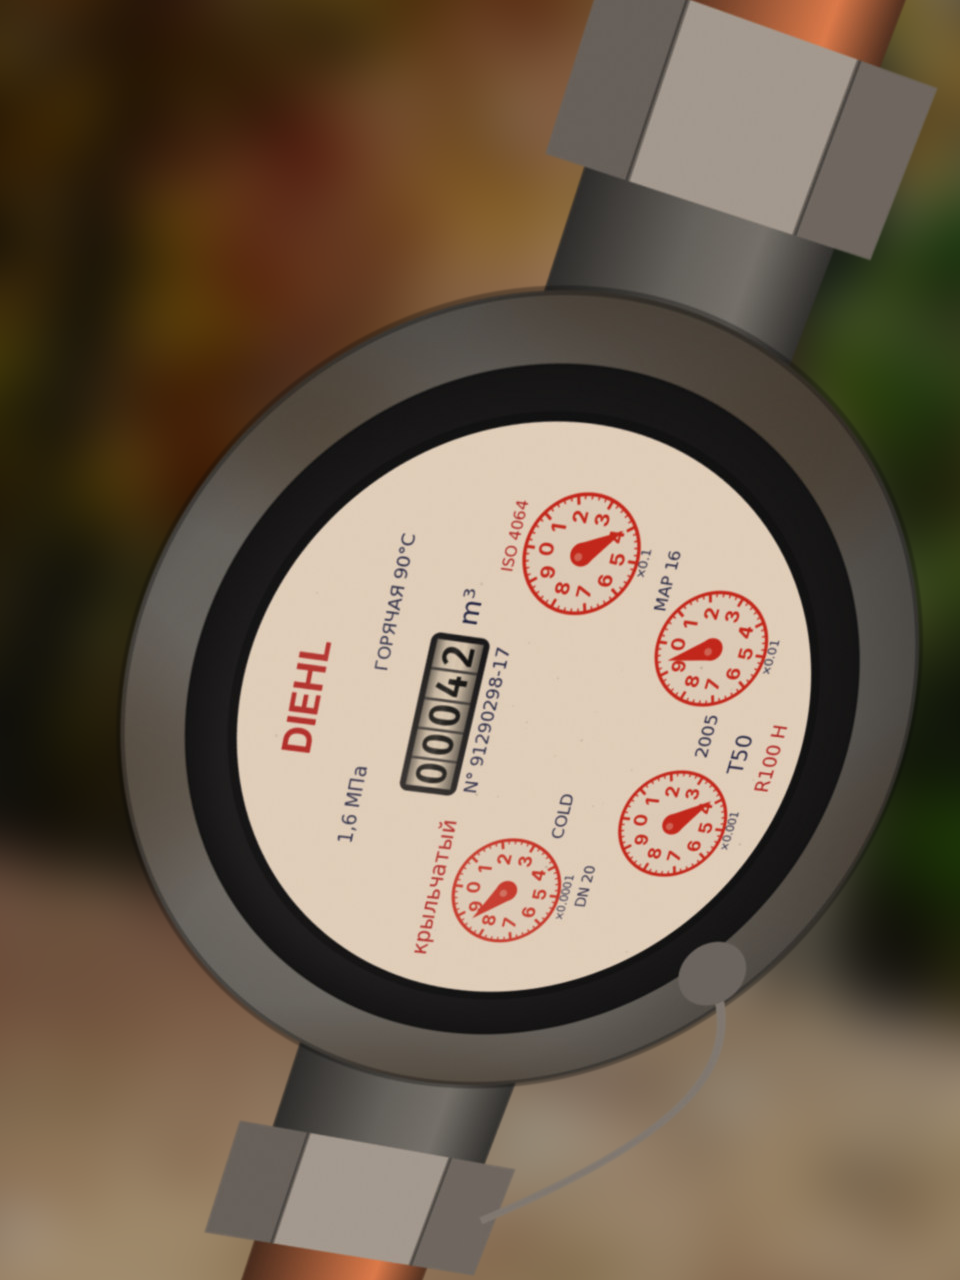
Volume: 42.3938 m³
